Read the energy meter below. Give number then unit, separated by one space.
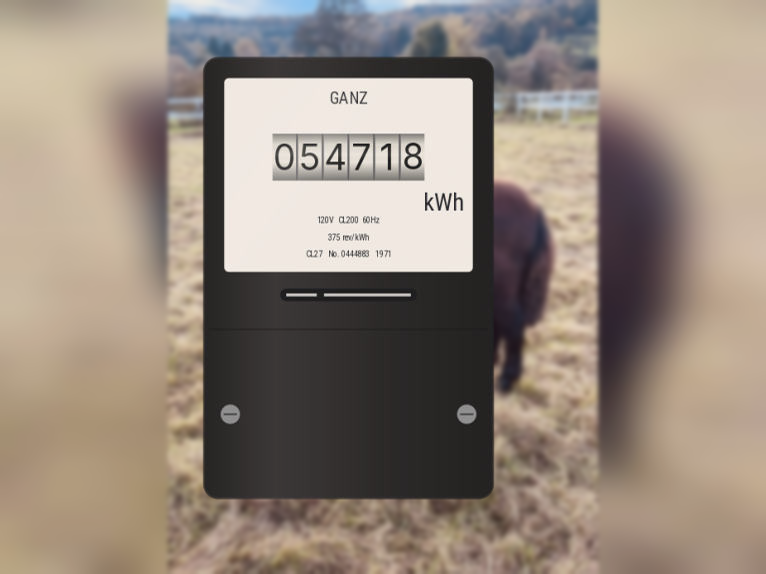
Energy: 54718 kWh
